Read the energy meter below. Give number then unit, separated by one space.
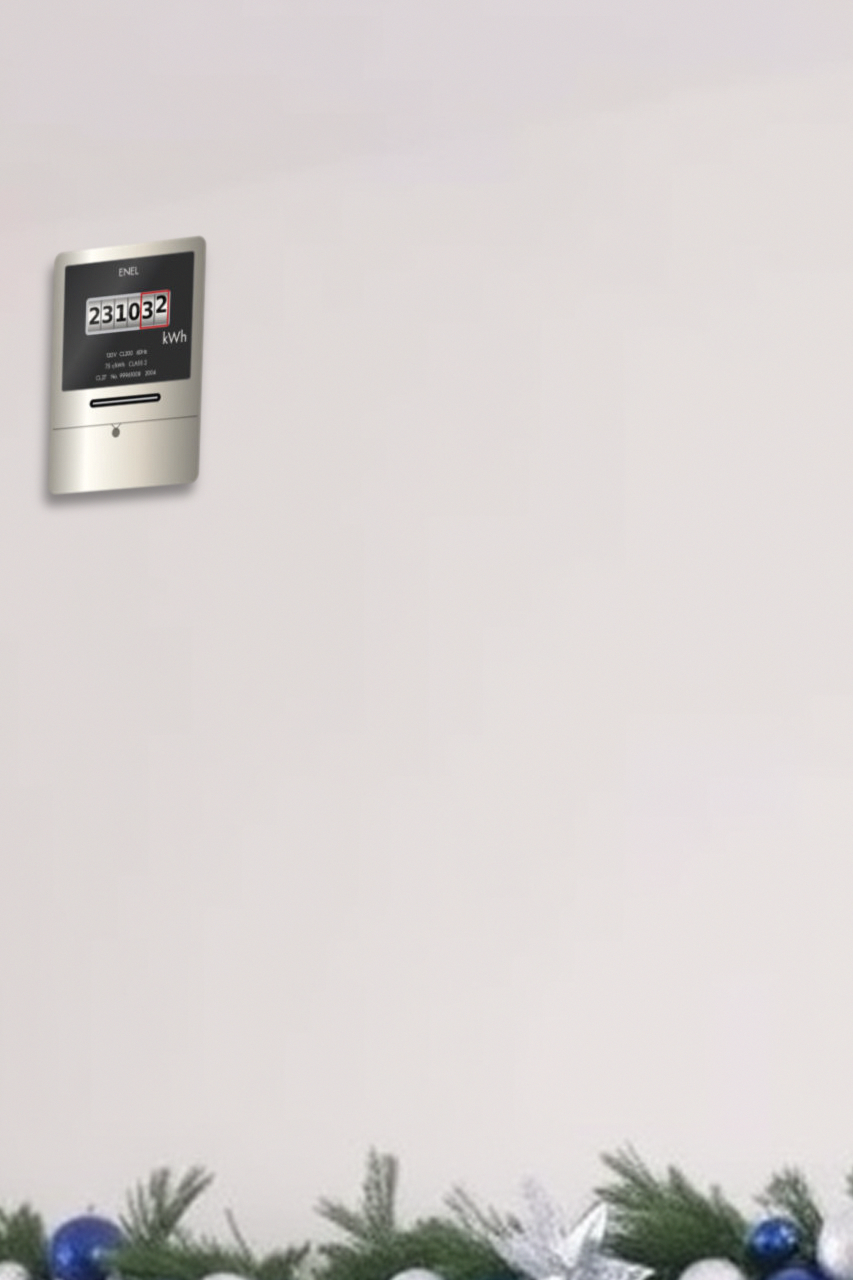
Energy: 2310.32 kWh
